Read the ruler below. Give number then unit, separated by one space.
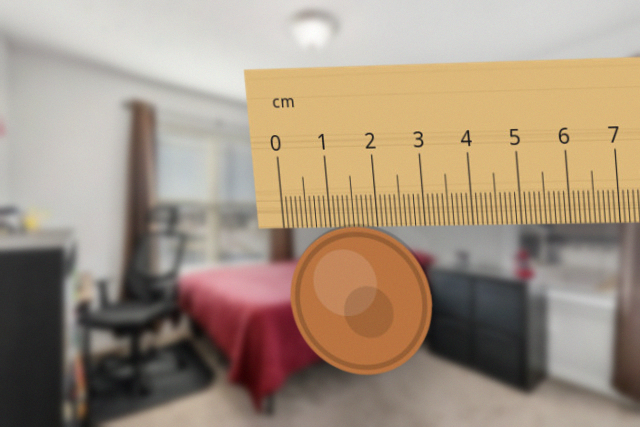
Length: 3 cm
